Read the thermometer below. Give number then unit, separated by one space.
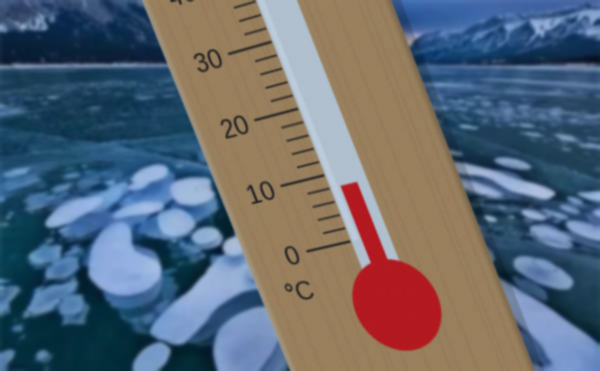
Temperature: 8 °C
